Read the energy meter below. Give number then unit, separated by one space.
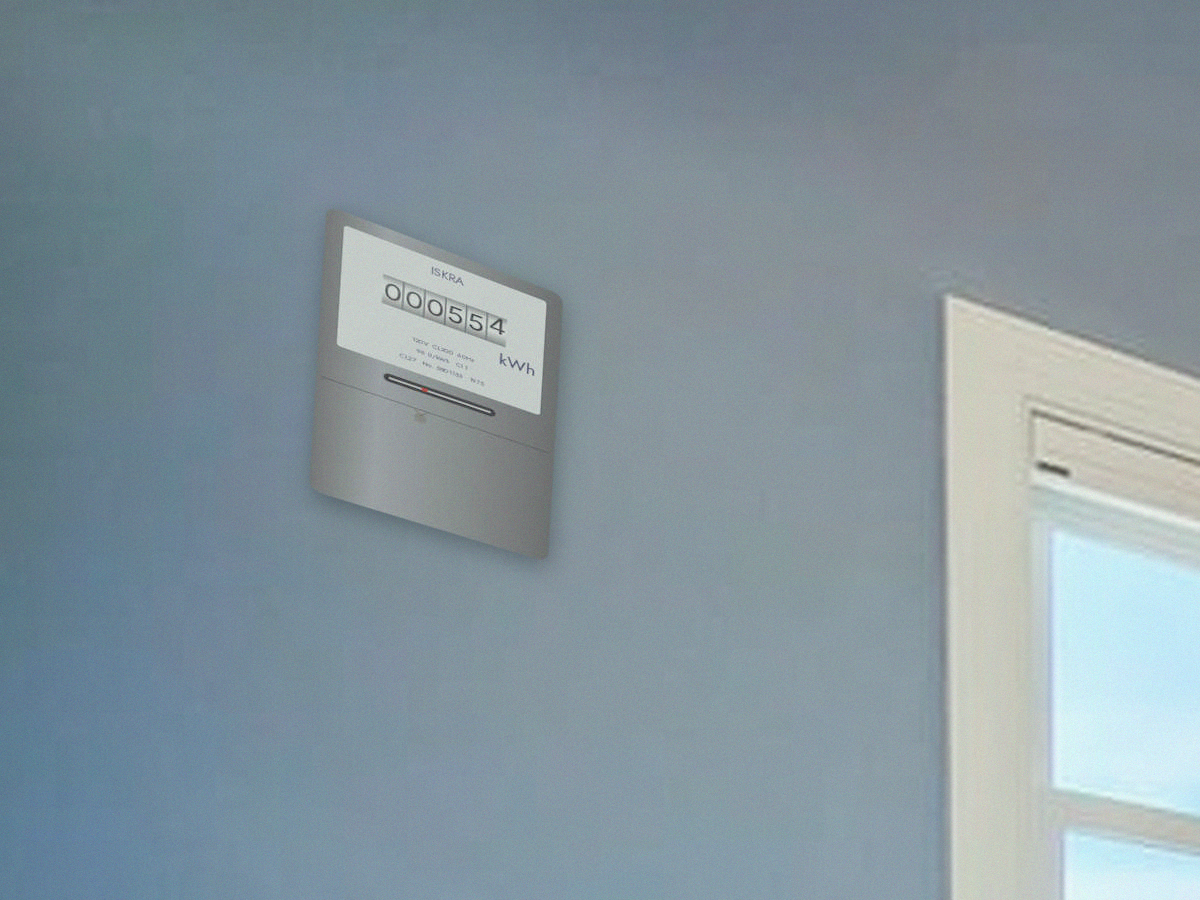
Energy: 554 kWh
